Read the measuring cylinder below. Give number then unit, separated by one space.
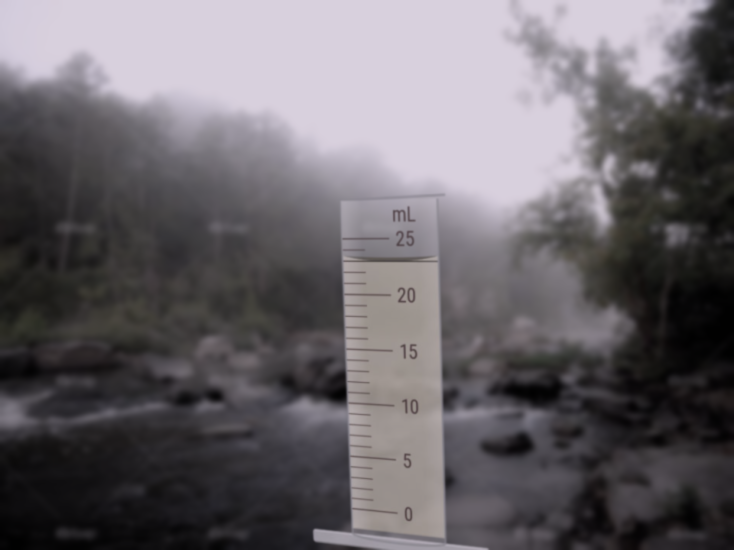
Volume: 23 mL
